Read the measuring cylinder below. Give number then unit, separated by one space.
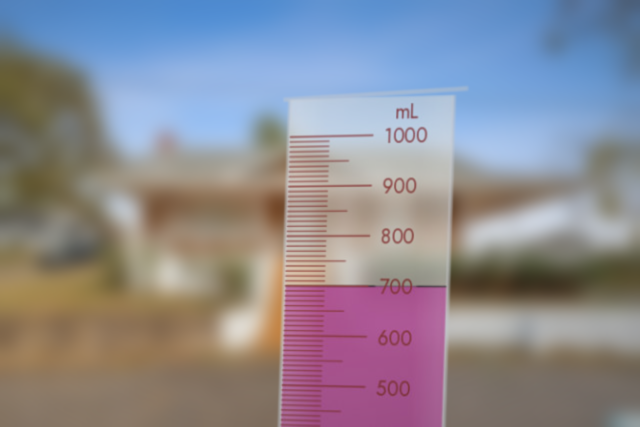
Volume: 700 mL
